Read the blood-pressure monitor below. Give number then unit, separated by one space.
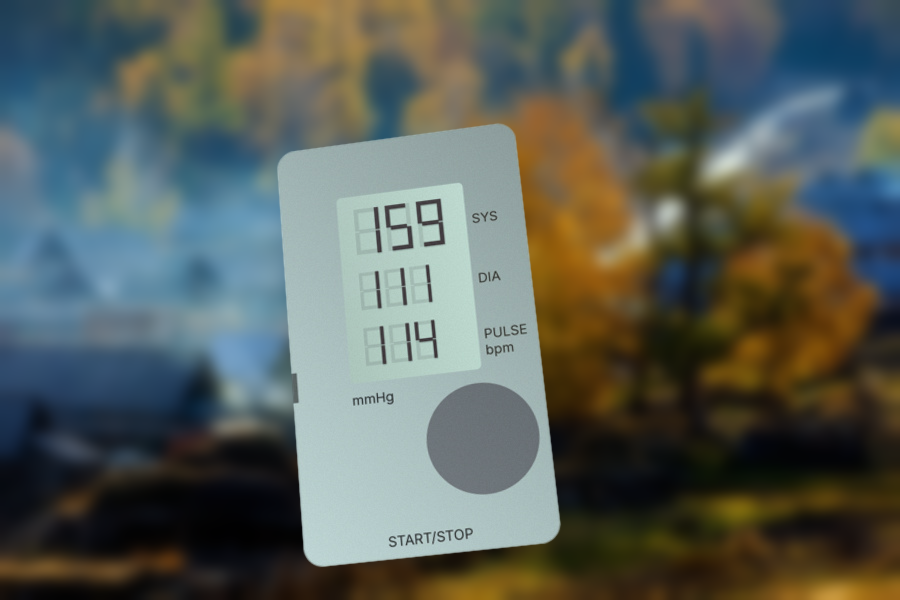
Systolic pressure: 159 mmHg
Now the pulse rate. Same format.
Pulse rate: 114 bpm
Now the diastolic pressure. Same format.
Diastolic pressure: 111 mmHg
